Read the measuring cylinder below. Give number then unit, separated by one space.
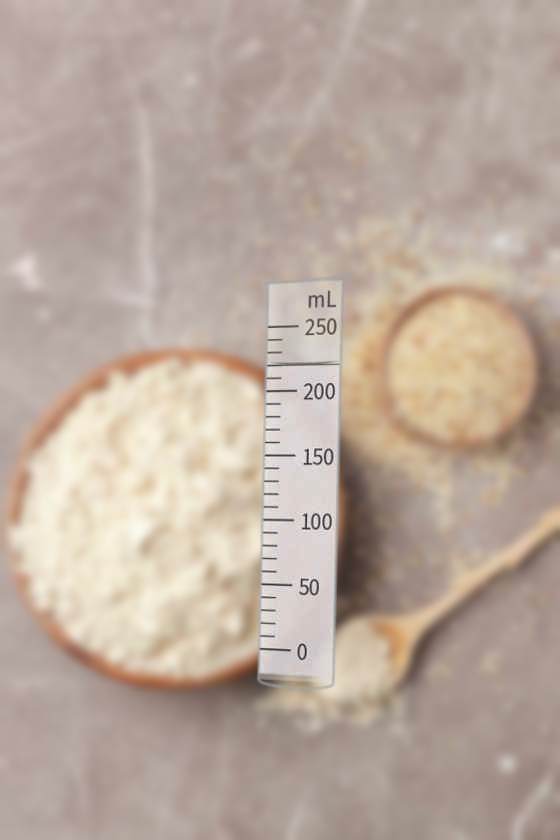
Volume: 220 mL
